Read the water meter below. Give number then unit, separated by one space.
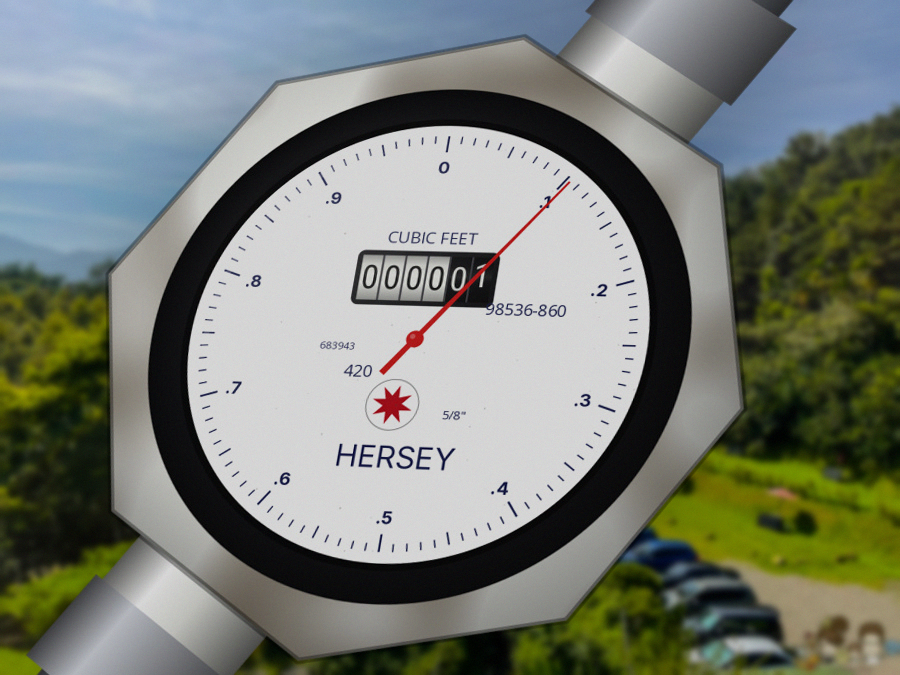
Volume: 1.10 ft³
